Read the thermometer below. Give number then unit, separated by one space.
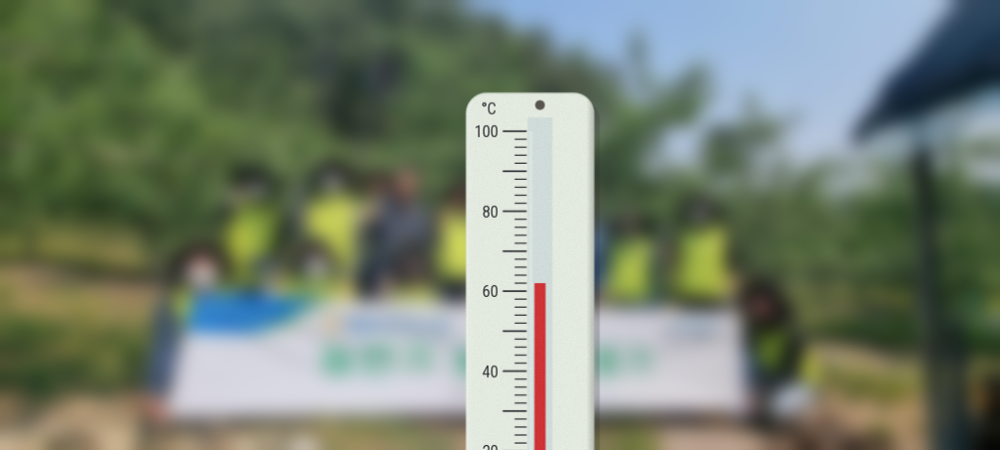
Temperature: 62 °C
